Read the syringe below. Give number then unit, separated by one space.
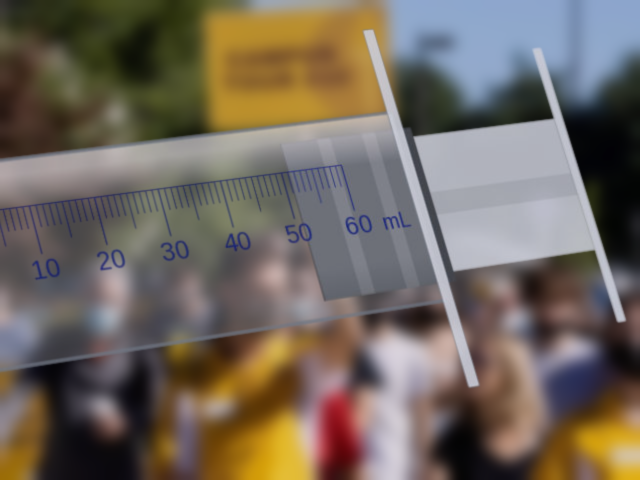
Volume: 51 mL
